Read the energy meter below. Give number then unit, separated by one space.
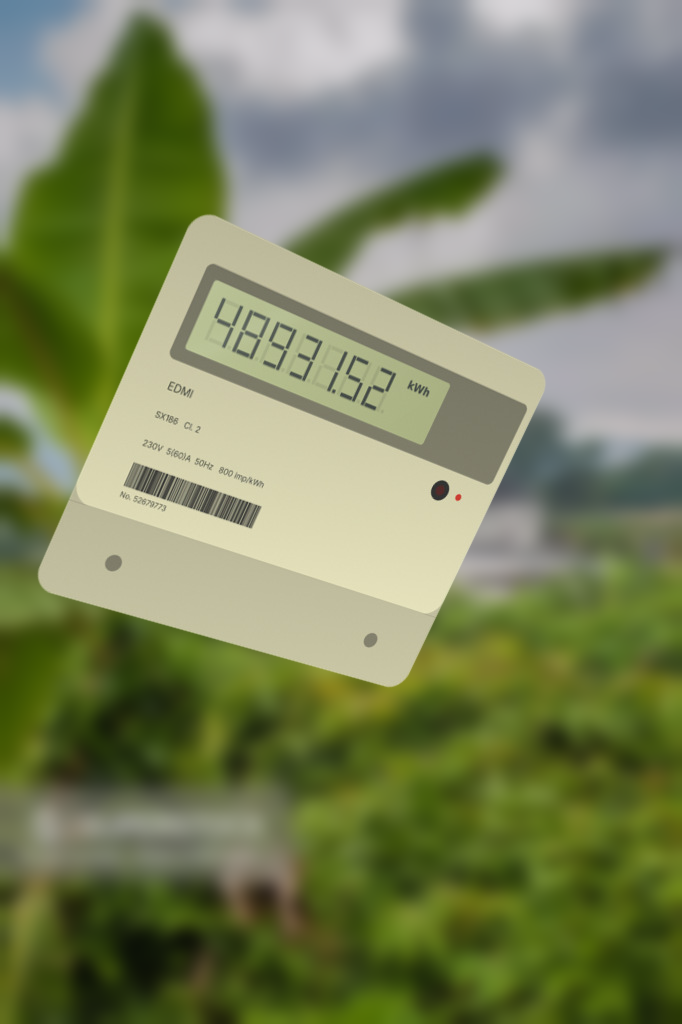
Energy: 48931.52 kWh
